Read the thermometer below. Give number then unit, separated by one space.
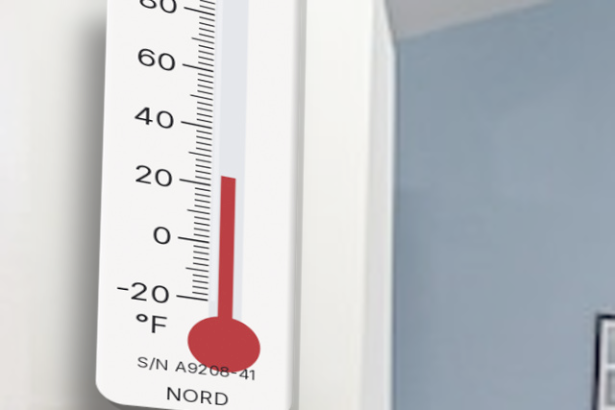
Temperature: 24 °F
